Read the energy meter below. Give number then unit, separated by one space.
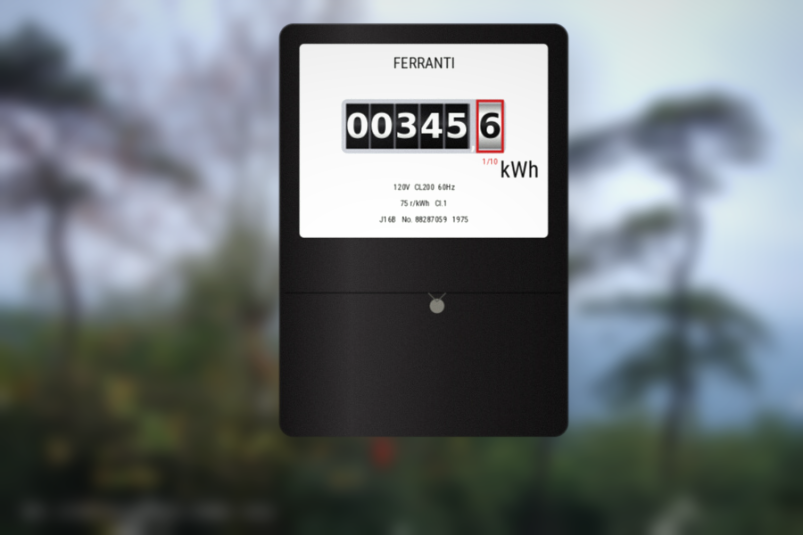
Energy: 345.6 kWh
